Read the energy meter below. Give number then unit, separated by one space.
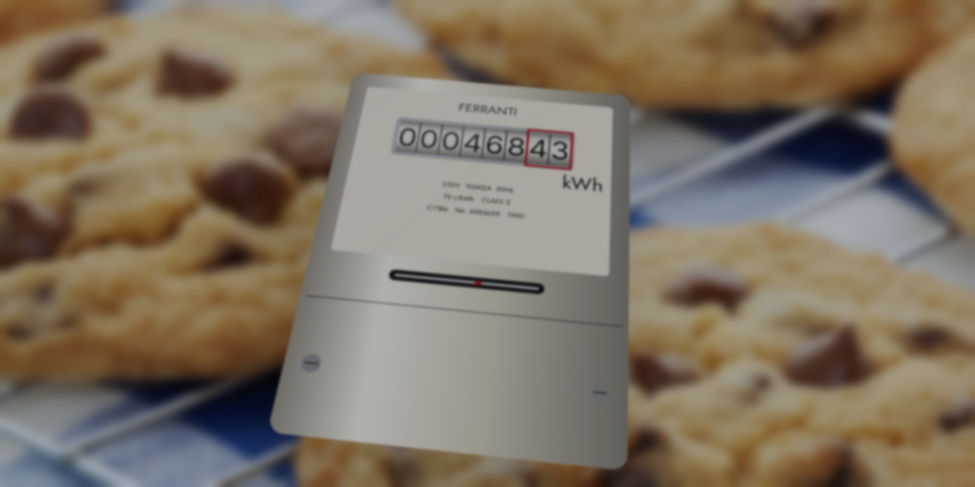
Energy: 468.43 kWh
